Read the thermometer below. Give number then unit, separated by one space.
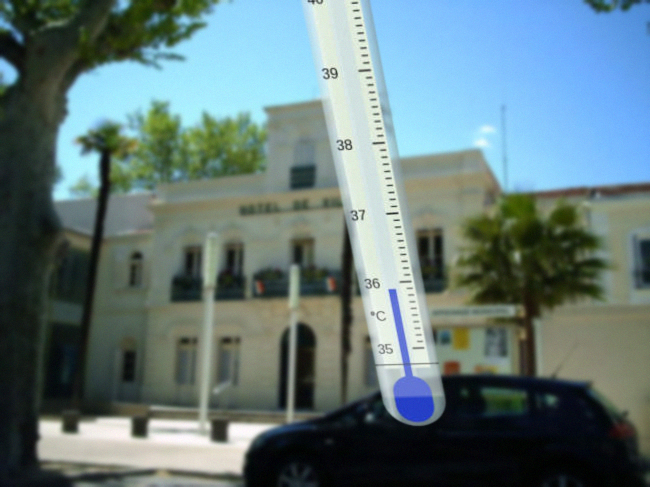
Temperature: 35.9 °C
